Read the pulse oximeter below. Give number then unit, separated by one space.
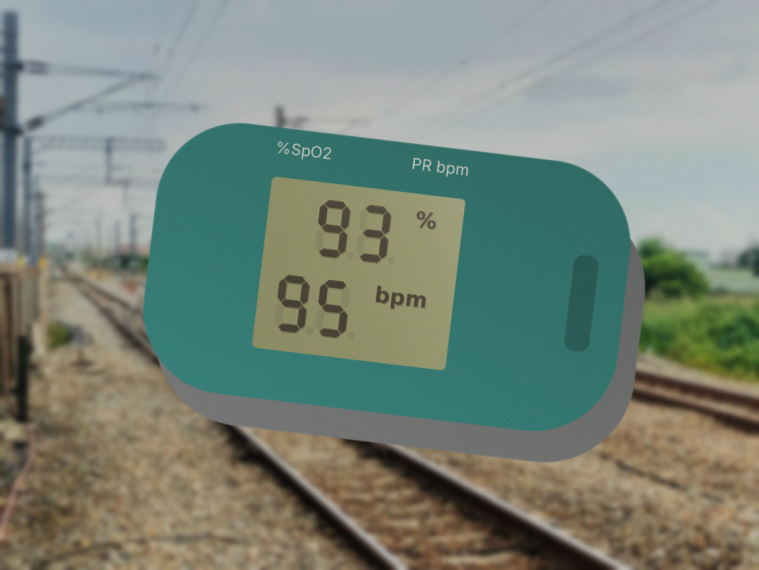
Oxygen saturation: 93 %
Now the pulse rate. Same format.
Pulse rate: 95 bpm
